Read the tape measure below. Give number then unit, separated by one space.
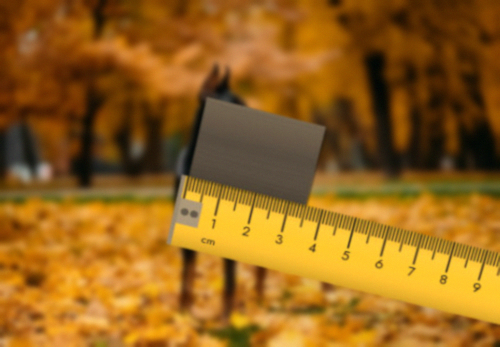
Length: 3.5 cm
